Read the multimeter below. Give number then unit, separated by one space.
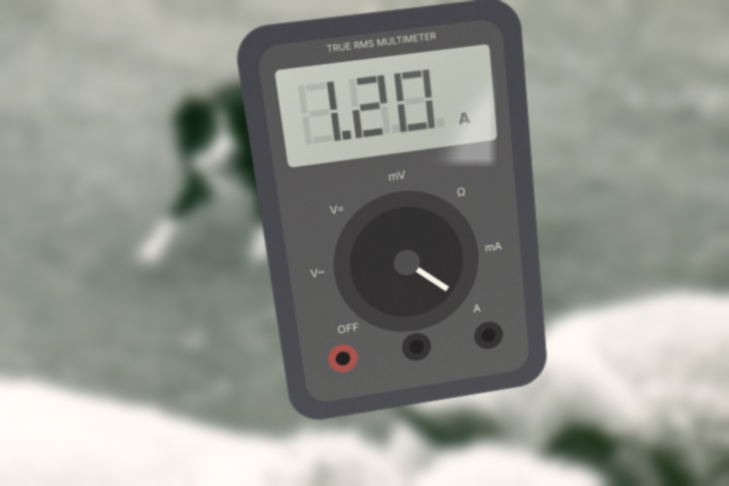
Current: 1.20 A
